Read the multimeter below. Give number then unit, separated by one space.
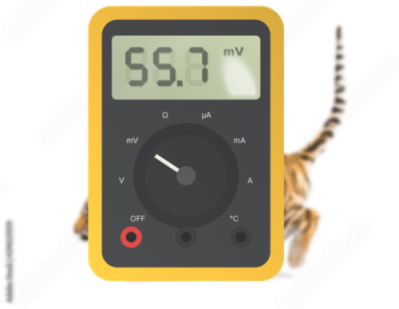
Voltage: 55.7 mV
